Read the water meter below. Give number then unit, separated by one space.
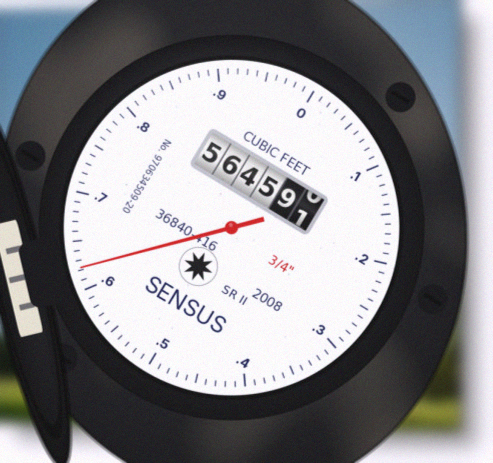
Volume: 564590.62 ft³
